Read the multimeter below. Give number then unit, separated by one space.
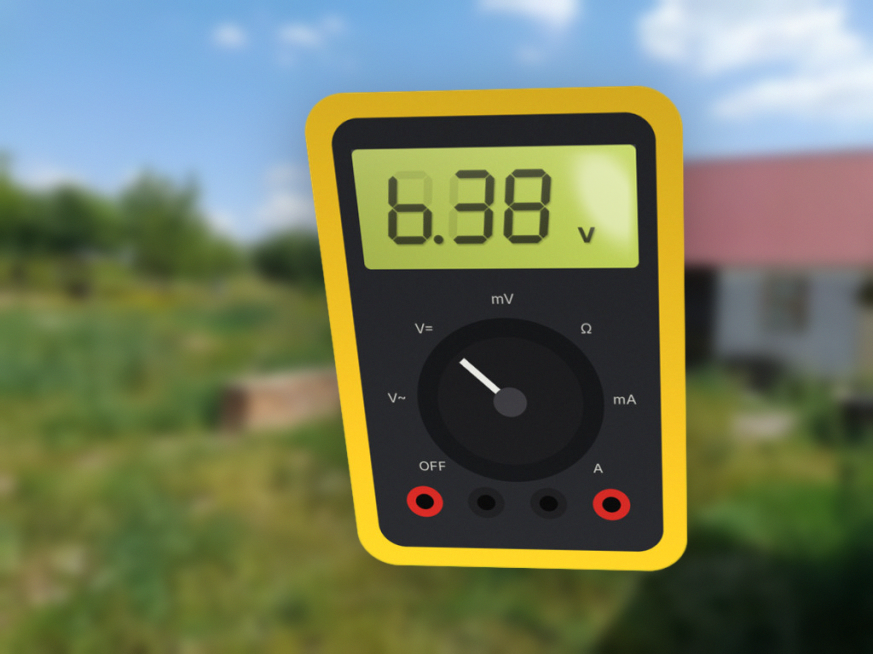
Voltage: 6.38 V
